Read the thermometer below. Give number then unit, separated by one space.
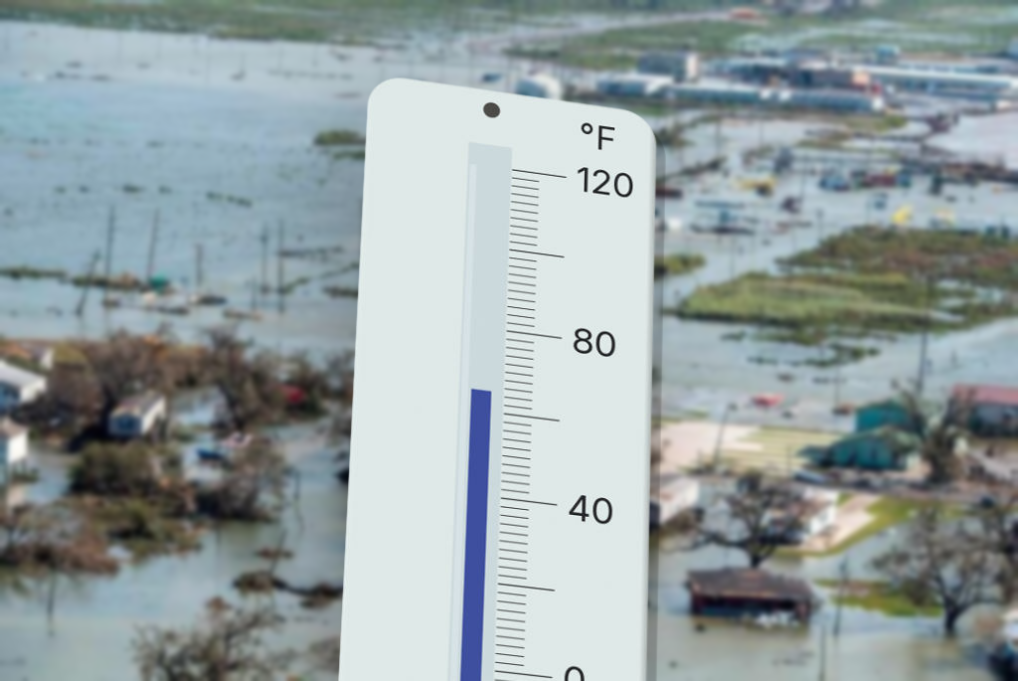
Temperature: 65 °F
